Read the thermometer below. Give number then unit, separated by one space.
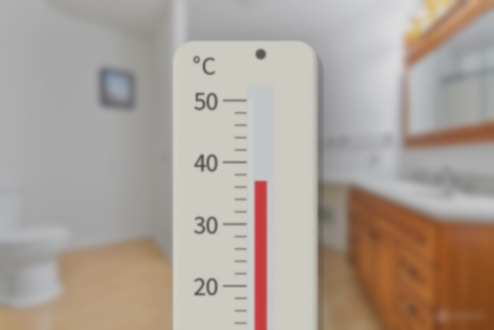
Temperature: 37 °C
